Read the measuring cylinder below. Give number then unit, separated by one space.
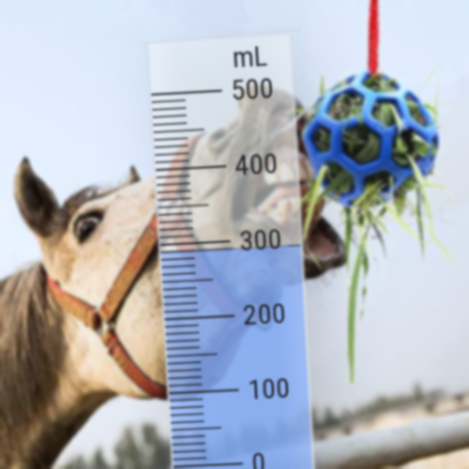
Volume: 290 mL
